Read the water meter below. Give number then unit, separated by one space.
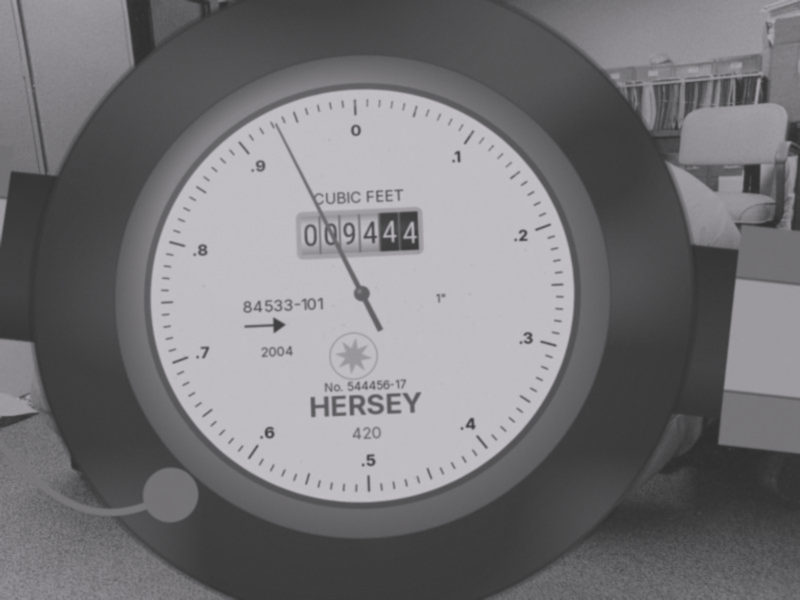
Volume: 9443.93 ft³
